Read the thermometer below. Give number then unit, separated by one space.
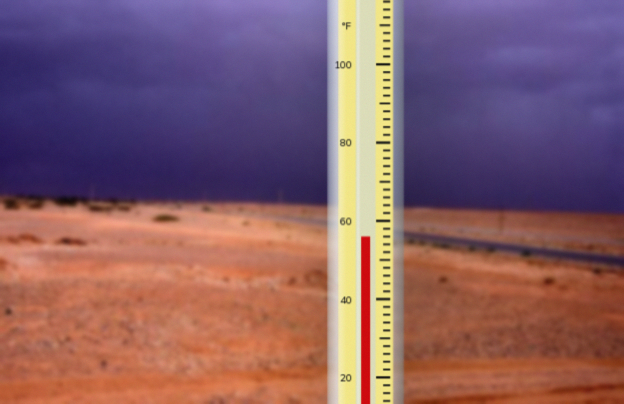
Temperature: 56 °F
